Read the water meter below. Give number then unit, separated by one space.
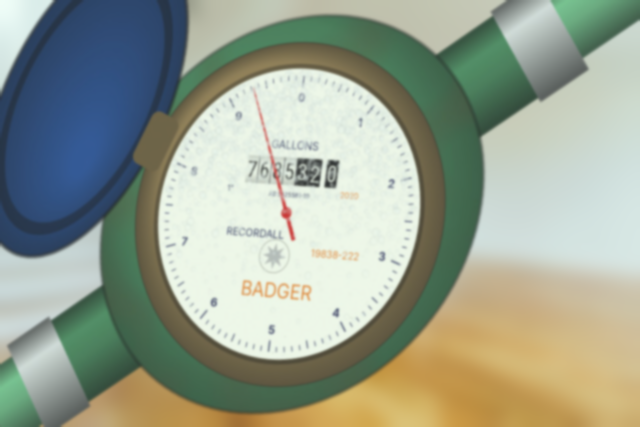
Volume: 7685319.3 gal
